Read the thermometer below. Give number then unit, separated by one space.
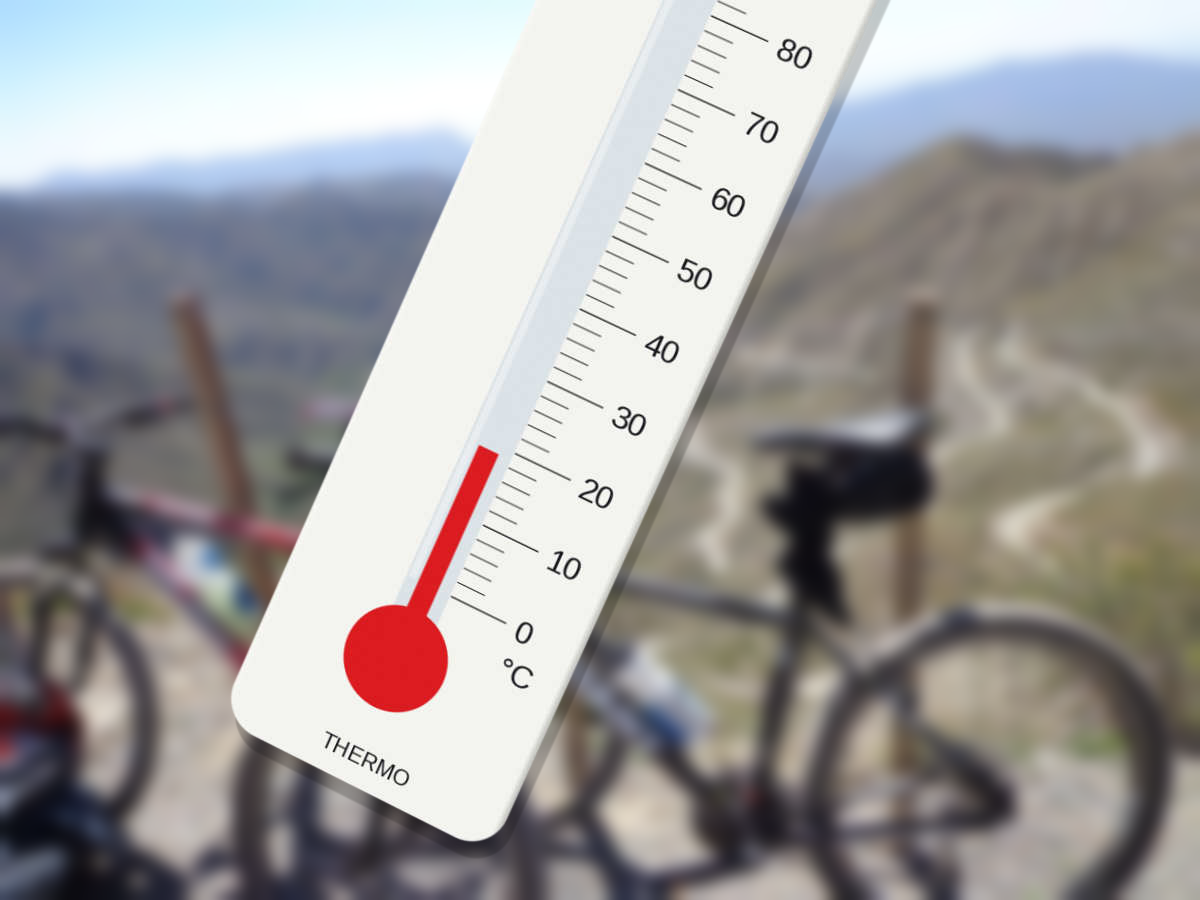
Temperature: 19 °C
